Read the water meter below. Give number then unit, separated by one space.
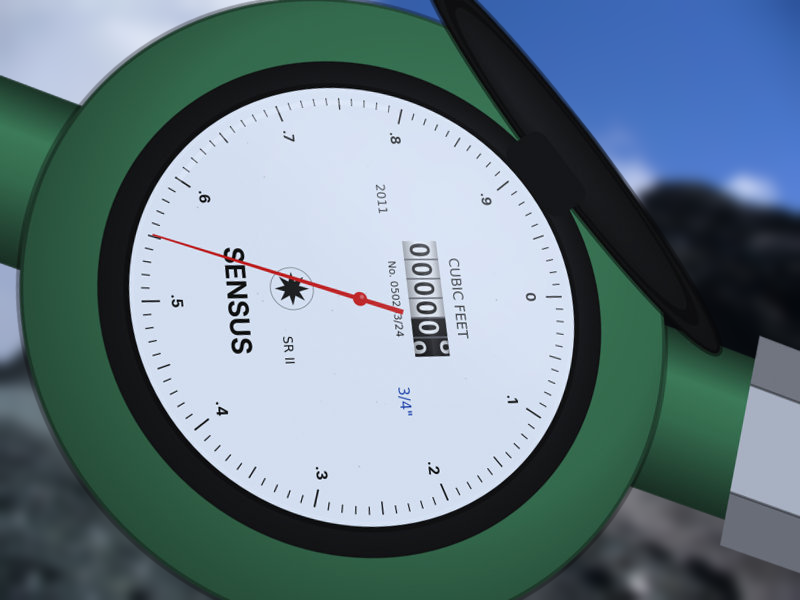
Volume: 8.55 ft³
